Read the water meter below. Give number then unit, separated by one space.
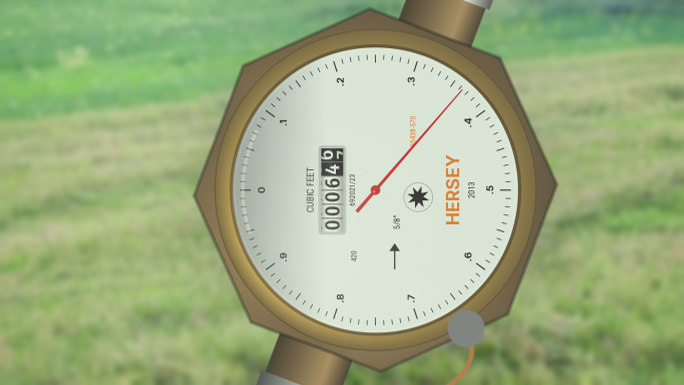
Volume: 646.36 ft³
